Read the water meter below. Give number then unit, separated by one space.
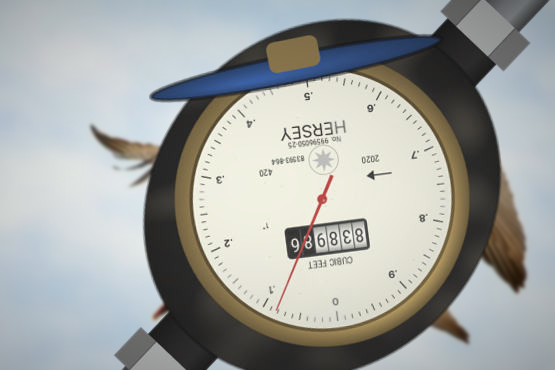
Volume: 838986.08 ft³
